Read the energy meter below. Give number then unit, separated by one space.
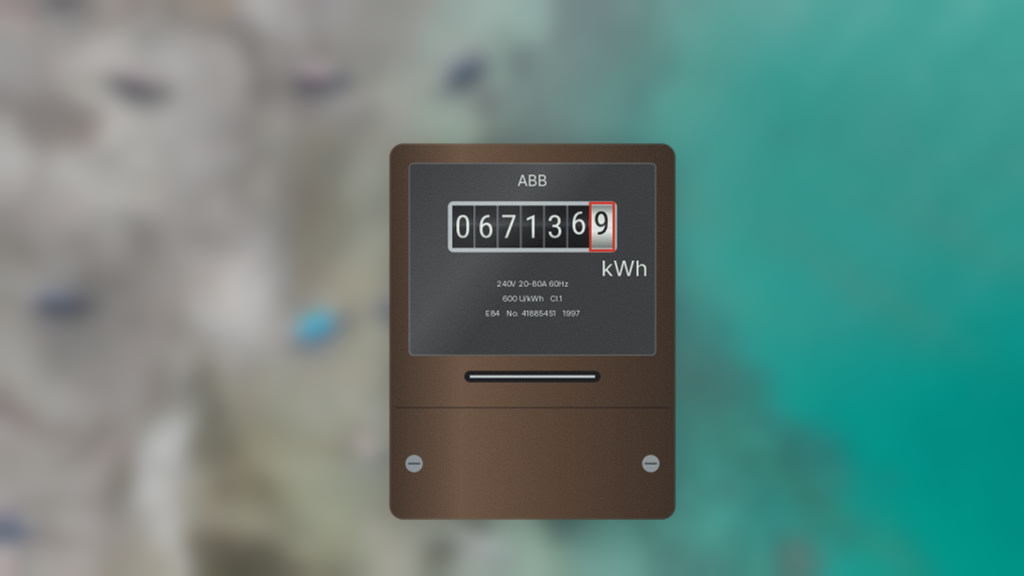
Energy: 67136.9 kWh
